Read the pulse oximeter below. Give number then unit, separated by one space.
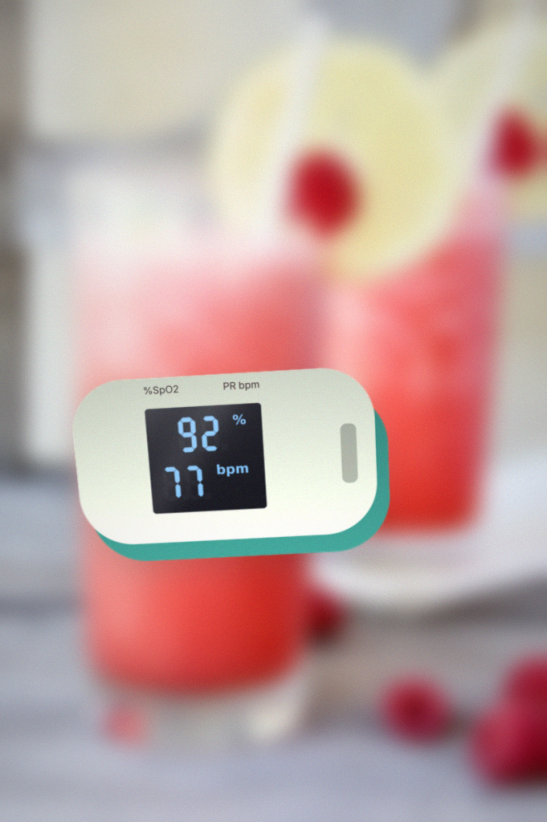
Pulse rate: 77 bpm
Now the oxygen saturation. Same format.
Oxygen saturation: 92 %
